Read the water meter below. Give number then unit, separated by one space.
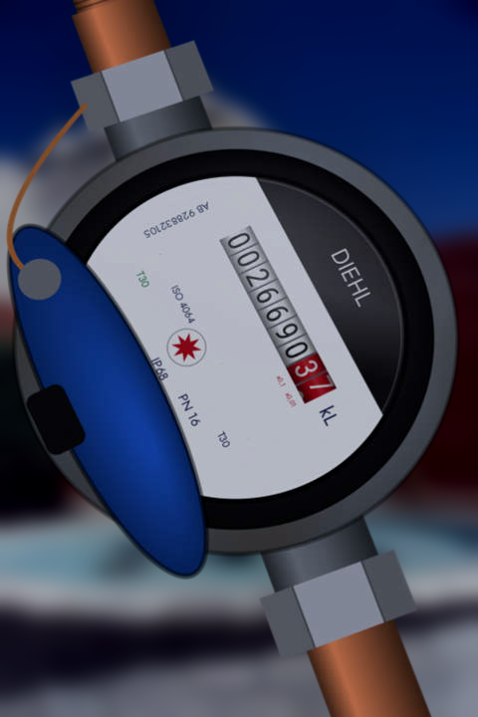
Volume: 26690.37 kL
